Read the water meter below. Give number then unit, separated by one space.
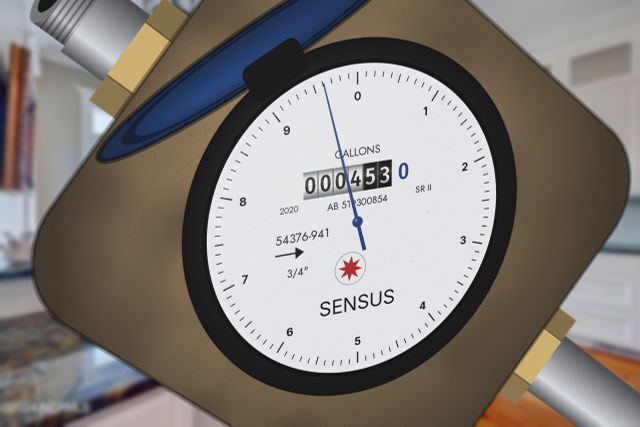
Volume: 4529.6 gal
